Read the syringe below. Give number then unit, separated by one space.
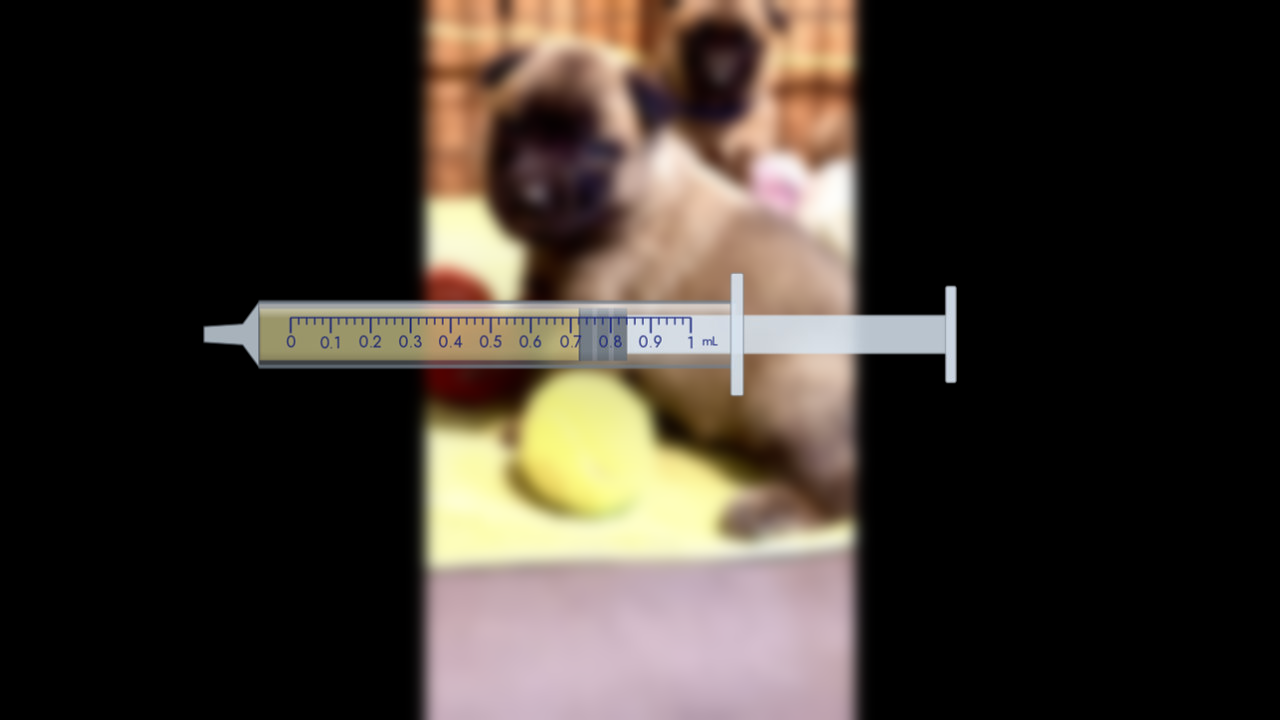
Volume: 0.72 mL
